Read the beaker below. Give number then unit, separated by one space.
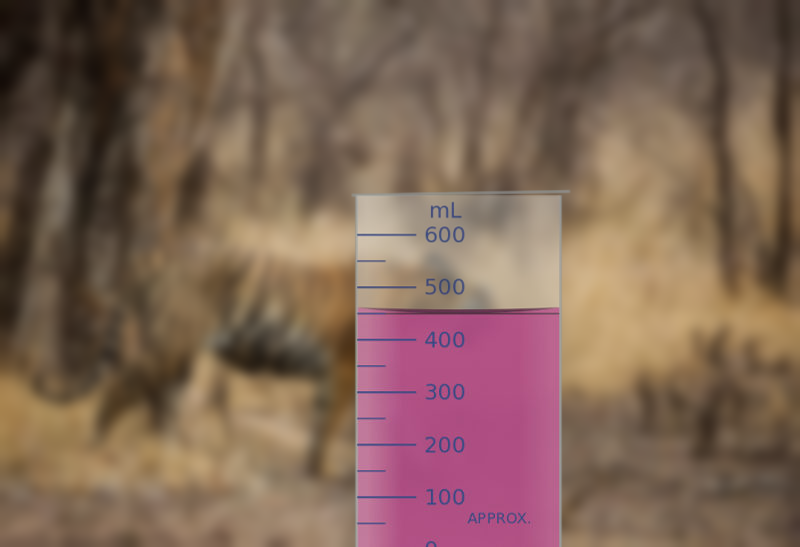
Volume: 450 mL
